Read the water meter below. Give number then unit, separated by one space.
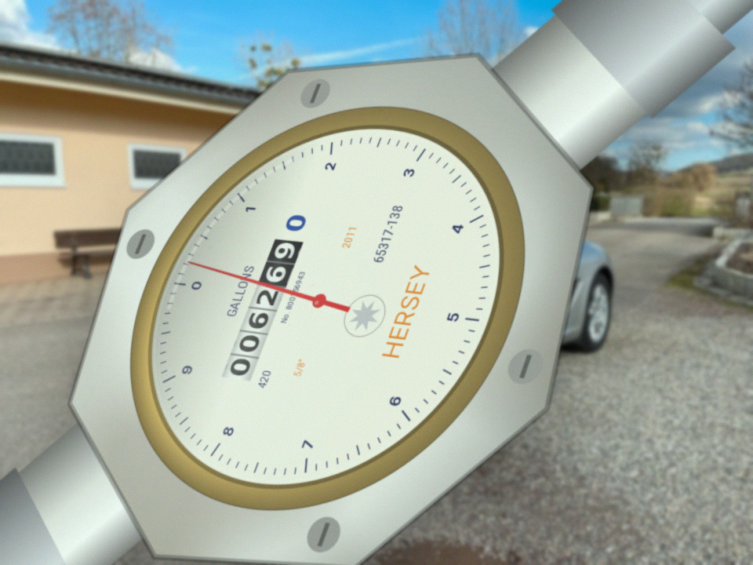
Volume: 62690.2 gal
